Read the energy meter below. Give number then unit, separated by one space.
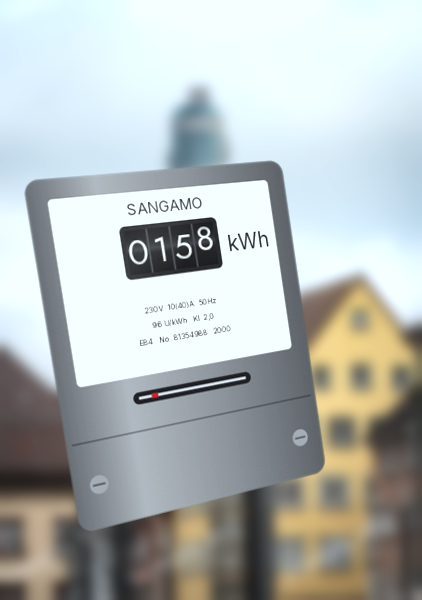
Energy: 158 kWh
